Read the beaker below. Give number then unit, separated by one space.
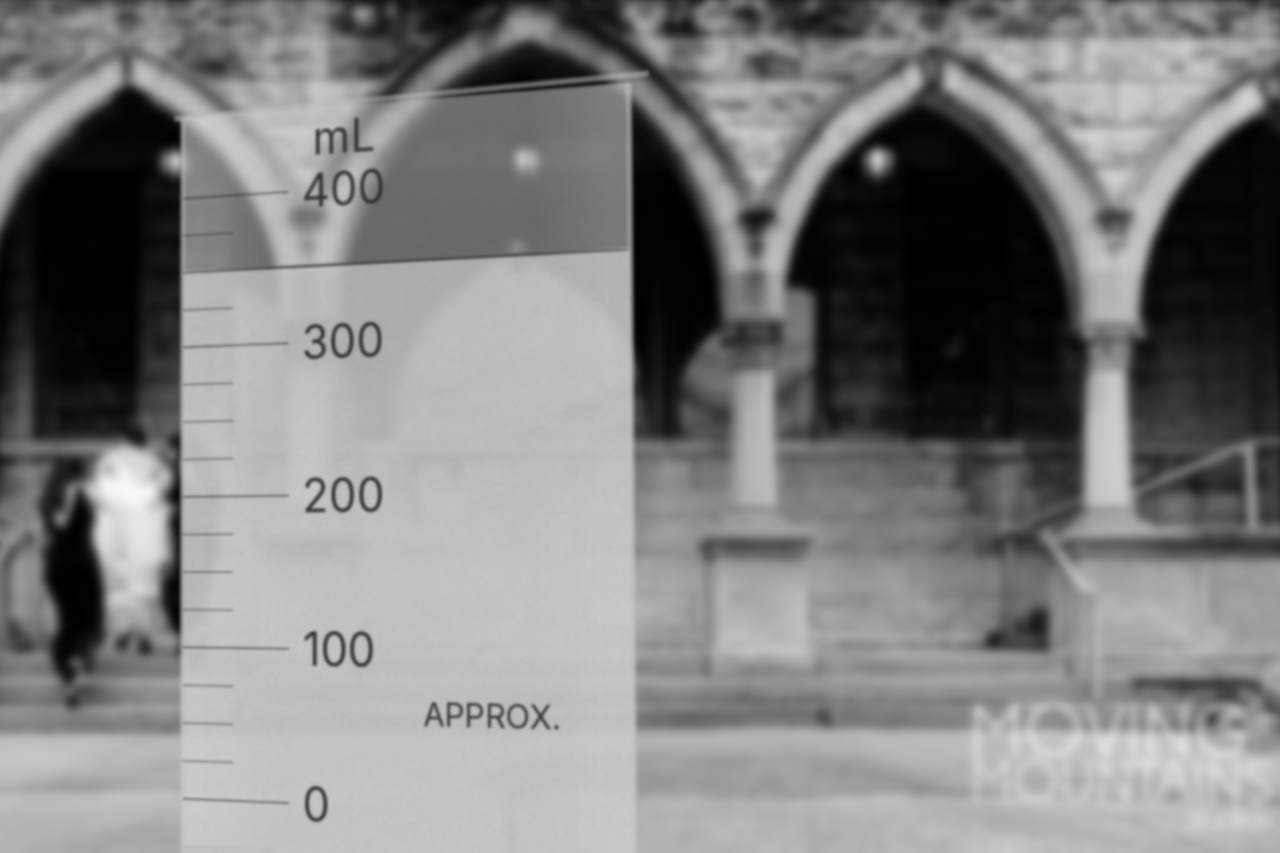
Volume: 350 mL
